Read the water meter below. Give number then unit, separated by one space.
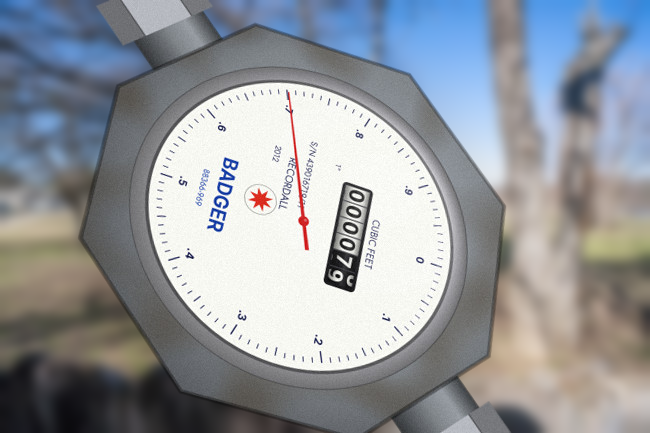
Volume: 78.70 ft³
